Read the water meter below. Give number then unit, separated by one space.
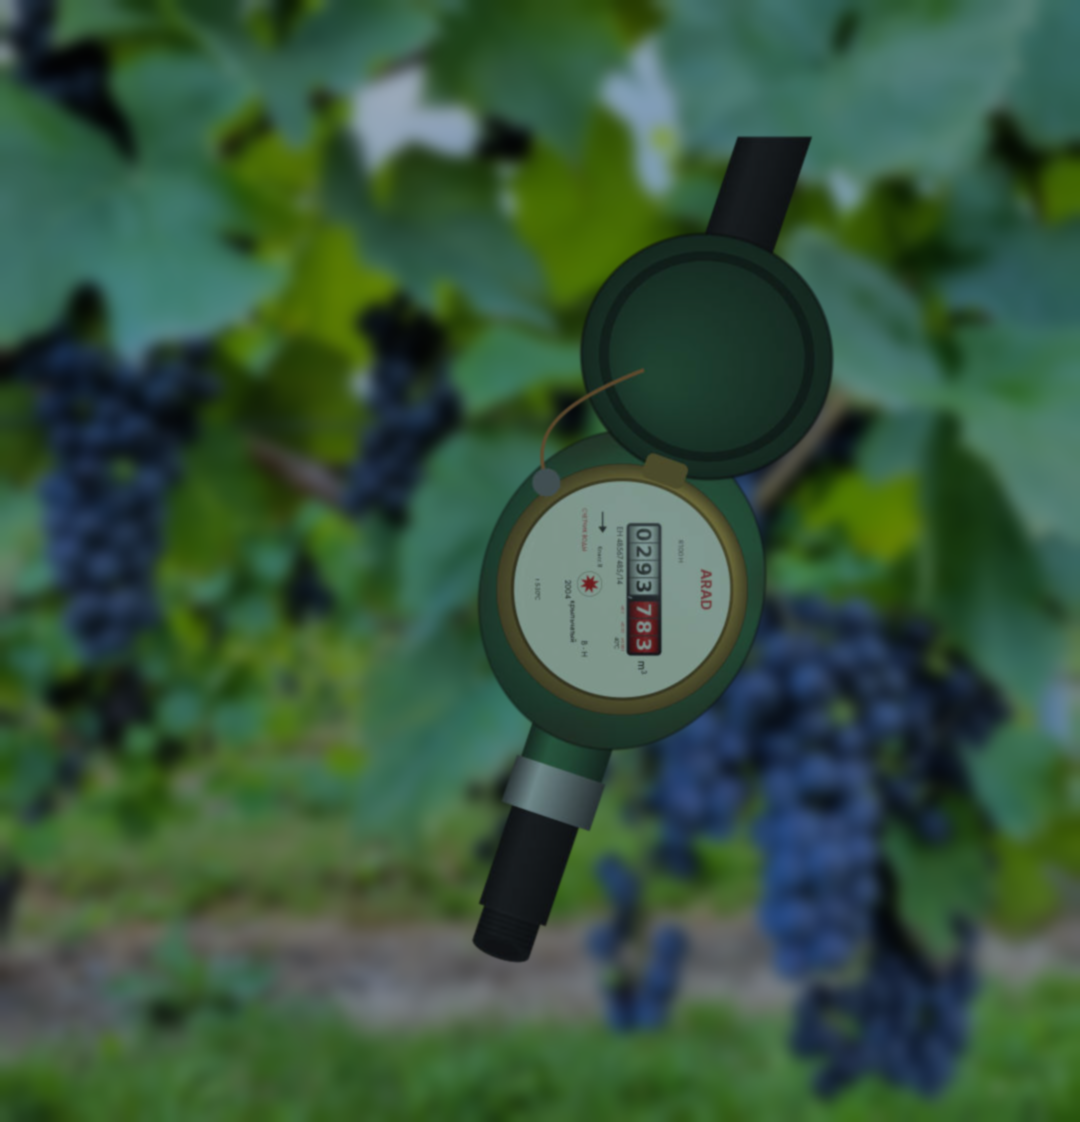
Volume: 293.783 m³
